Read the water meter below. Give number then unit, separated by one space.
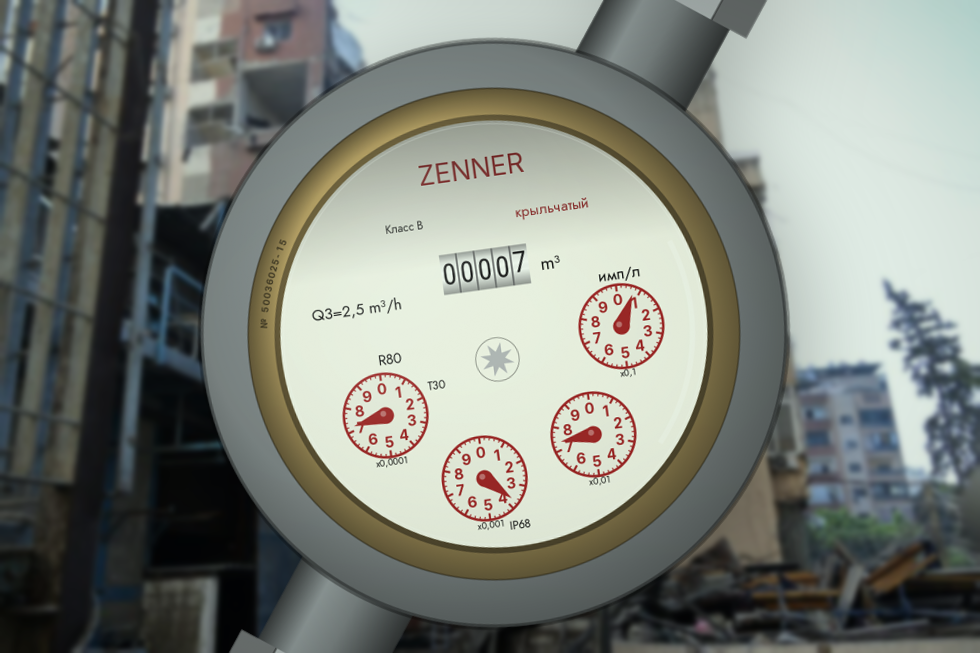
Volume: 7.0737 m³
